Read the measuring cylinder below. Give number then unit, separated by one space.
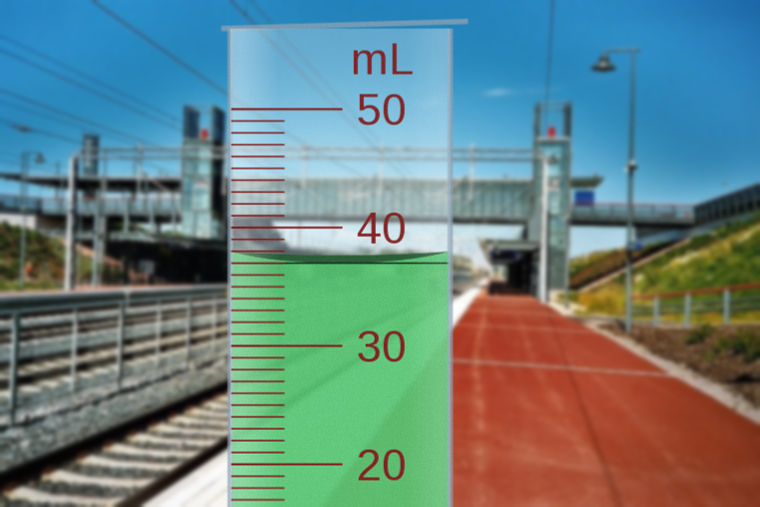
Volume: 37 mL
